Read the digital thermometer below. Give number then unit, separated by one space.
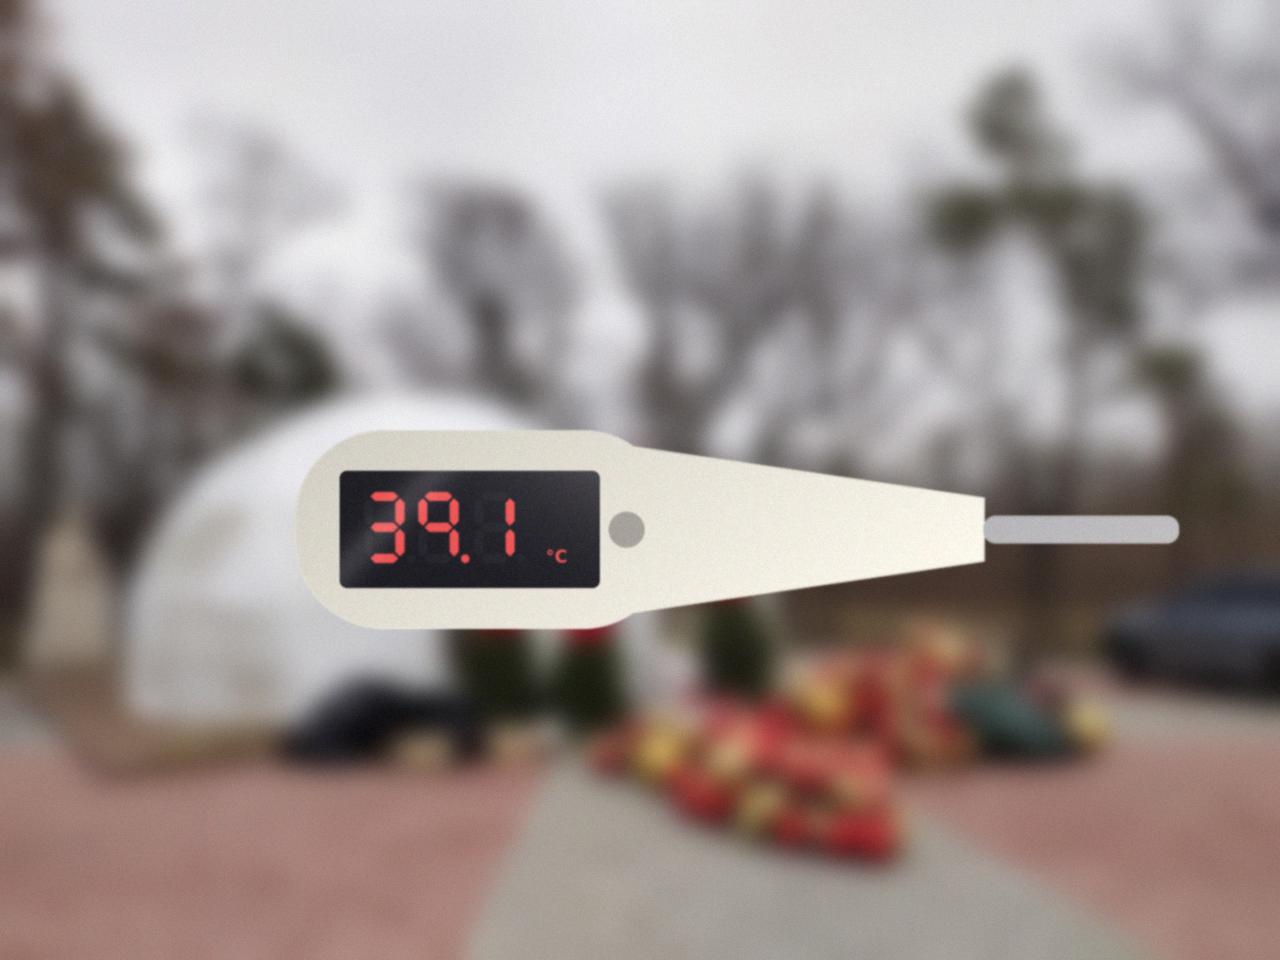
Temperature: 39.1 °C
